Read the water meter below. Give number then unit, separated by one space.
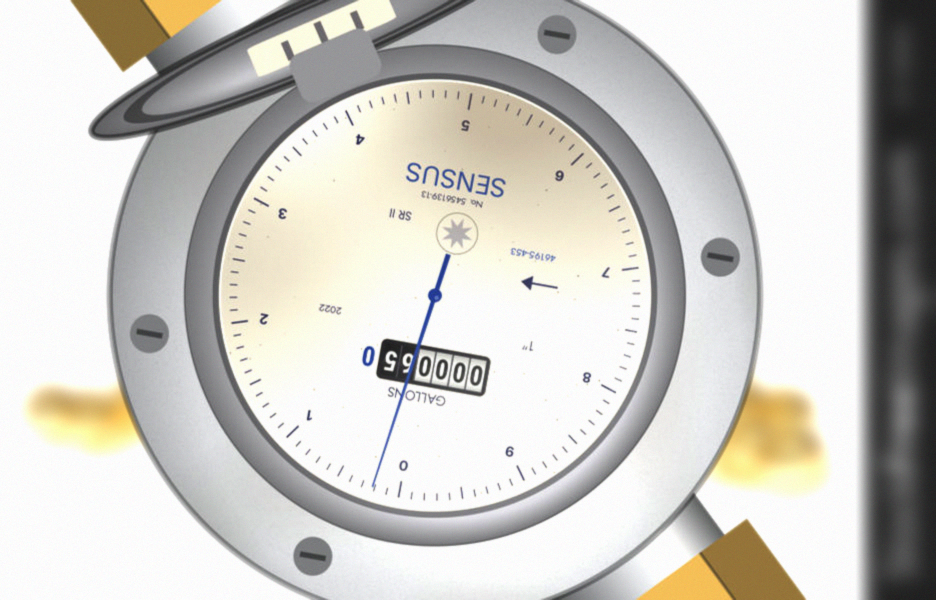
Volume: 650.2 gal
